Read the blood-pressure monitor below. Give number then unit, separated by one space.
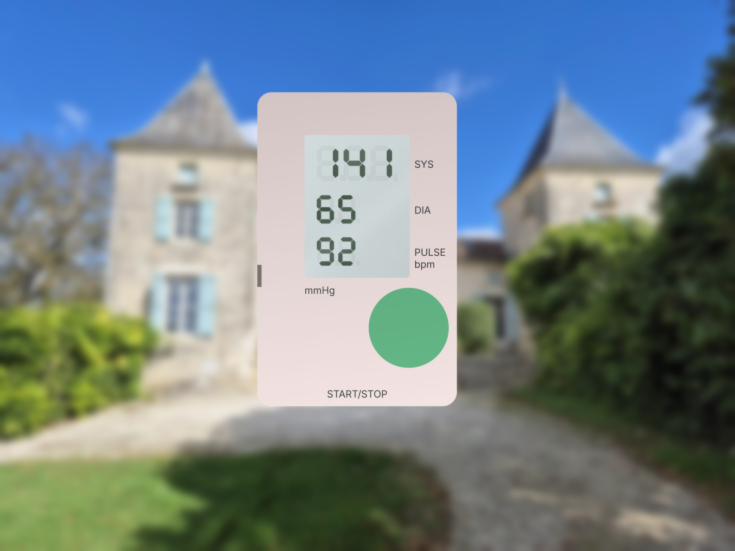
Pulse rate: 92 bpm
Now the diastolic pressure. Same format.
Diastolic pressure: 65 mmHg
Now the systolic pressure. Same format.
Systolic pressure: 141 mmHg
